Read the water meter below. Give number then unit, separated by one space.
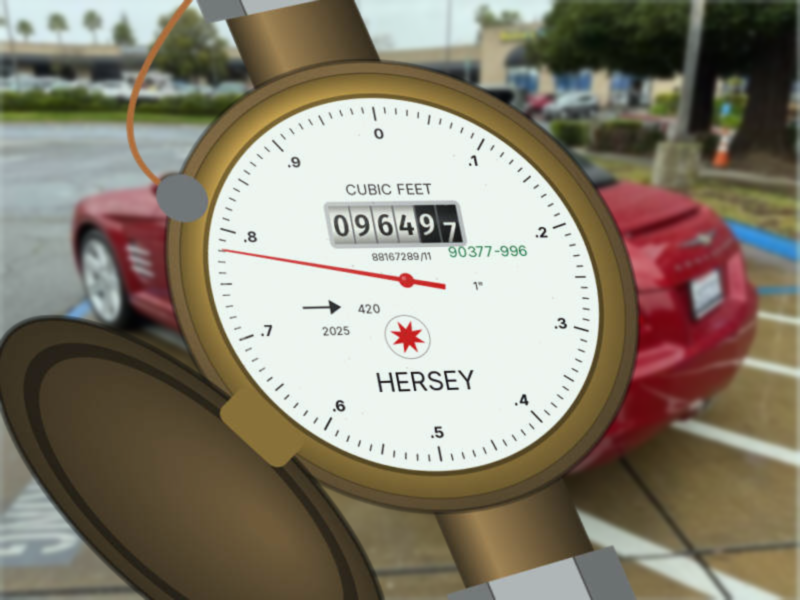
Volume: 96496.78 ft³
